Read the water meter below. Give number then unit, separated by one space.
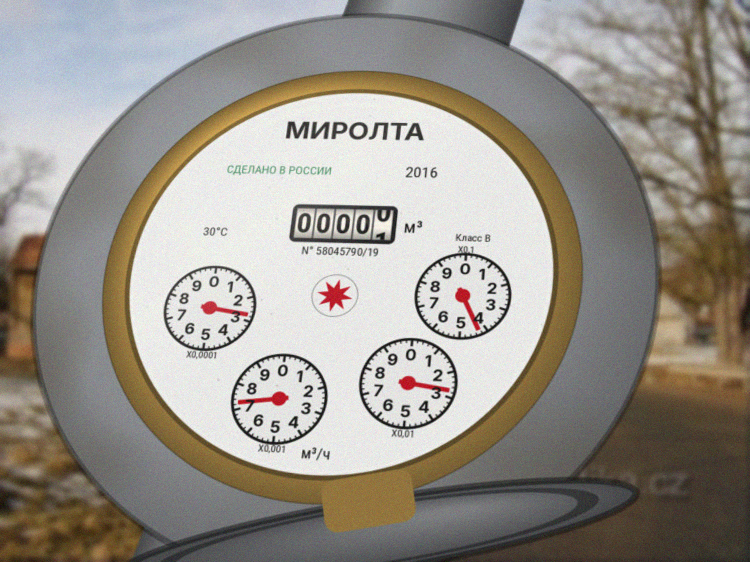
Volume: 0.4272 m³
